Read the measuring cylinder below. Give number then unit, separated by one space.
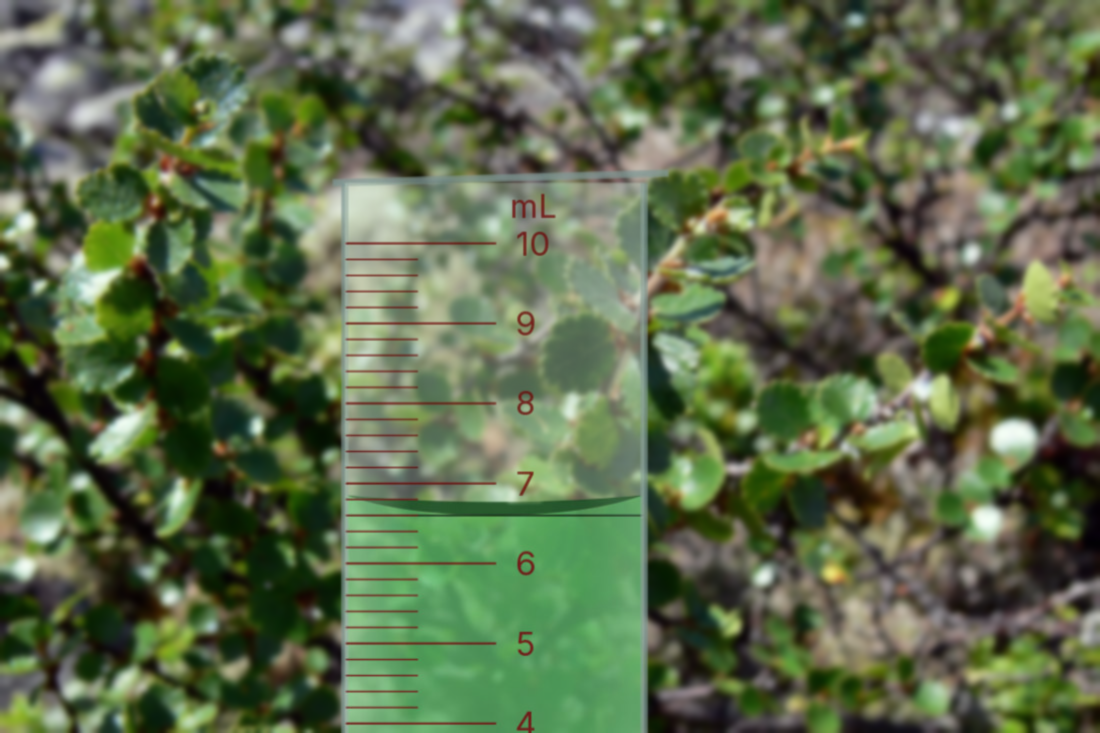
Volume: 6.6 mL
